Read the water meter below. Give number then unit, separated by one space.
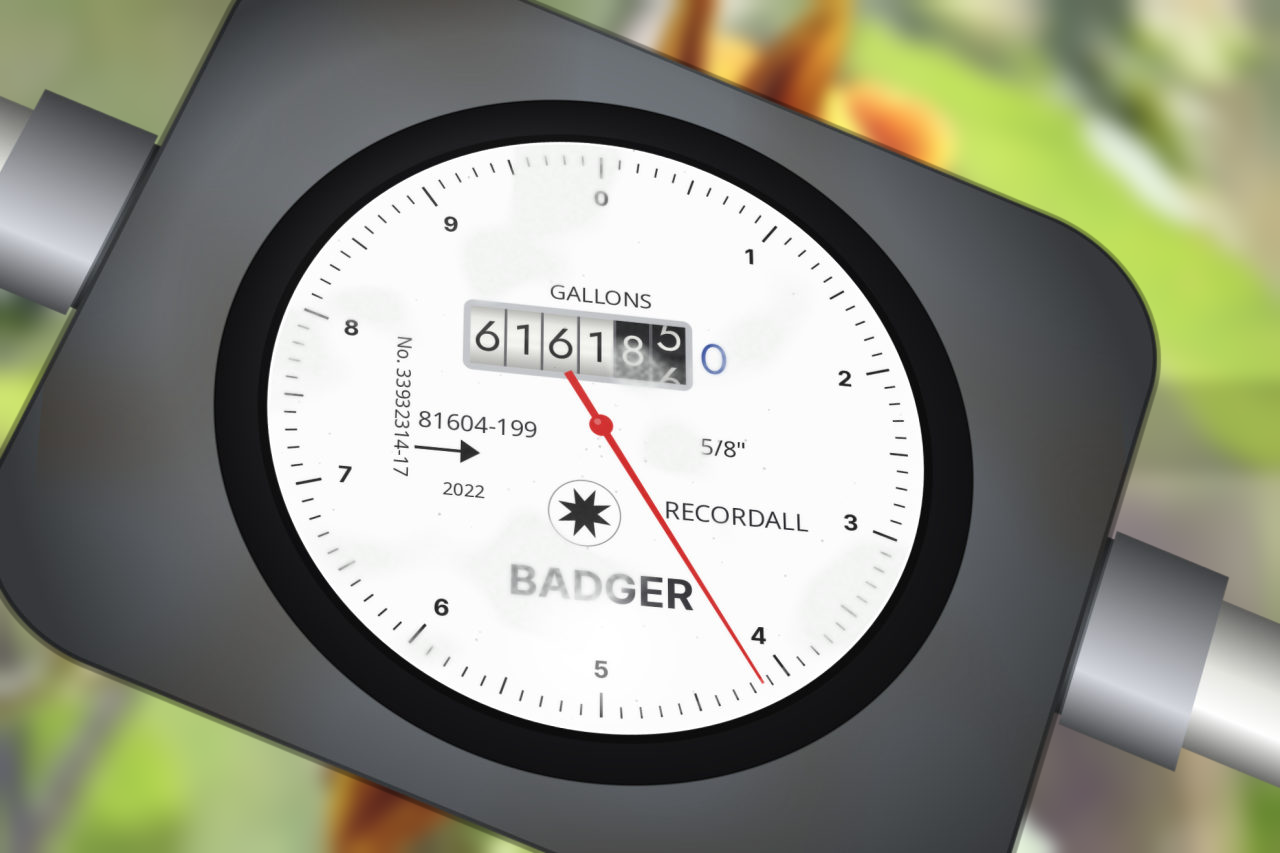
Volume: 6161854.1 gal
